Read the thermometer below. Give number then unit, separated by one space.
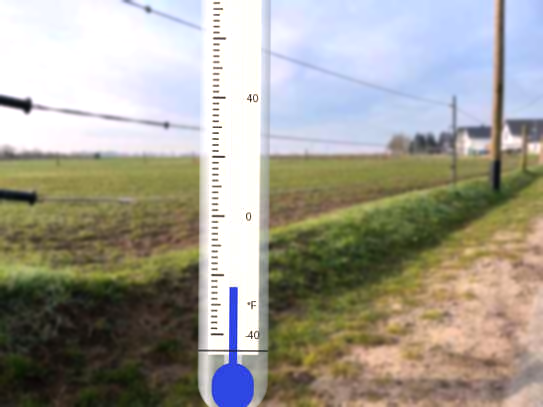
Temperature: -24 °F
